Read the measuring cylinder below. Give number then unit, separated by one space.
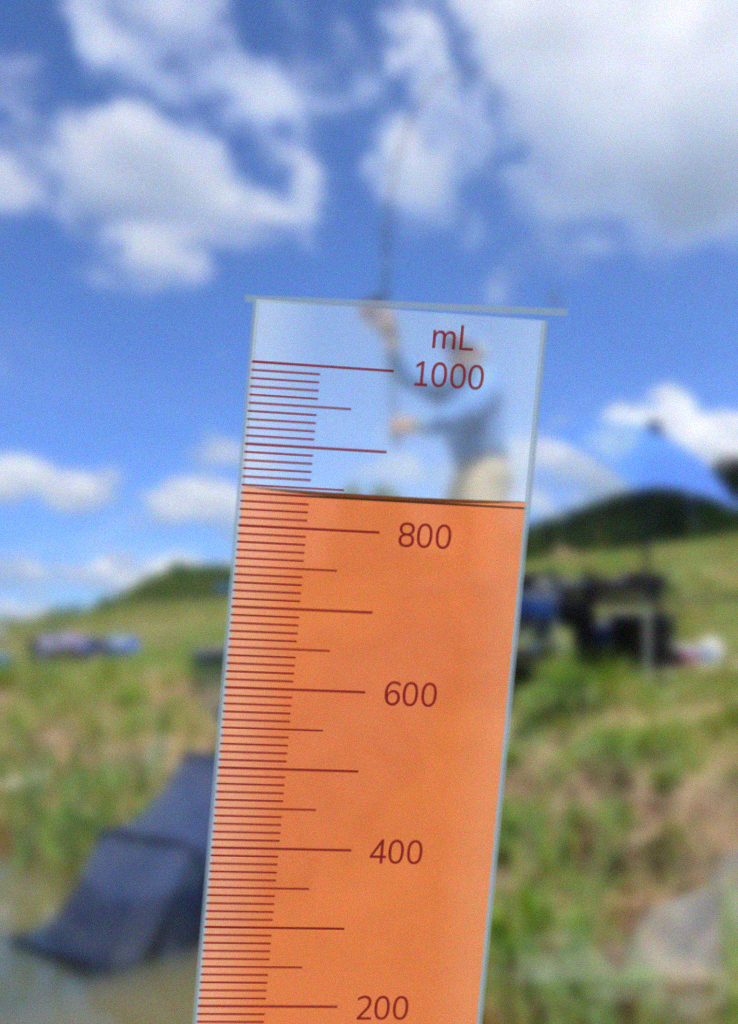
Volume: 840 mL
